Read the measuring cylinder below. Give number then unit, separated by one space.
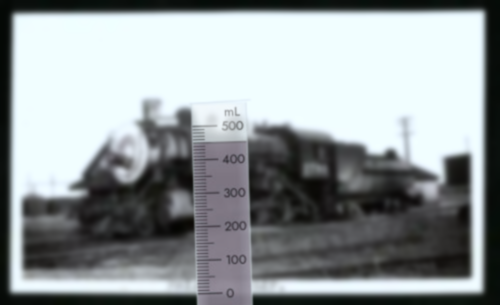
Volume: 450 mL
